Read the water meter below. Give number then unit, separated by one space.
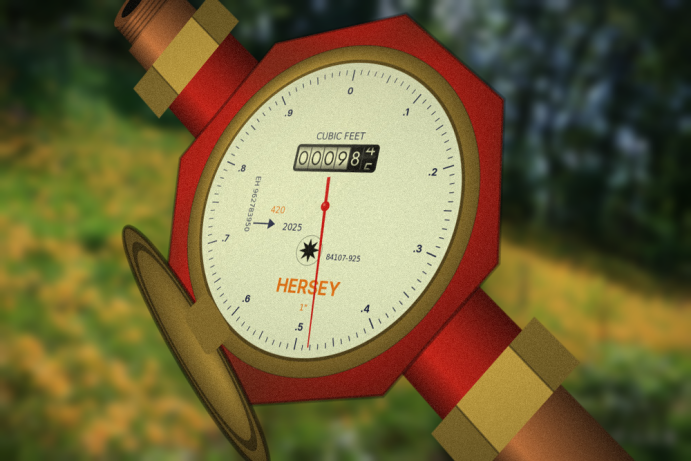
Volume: 984.48 ft³
